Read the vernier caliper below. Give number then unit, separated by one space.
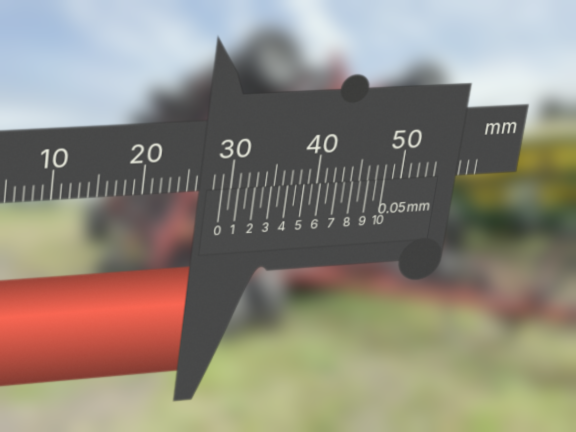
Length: 29.0 mm
